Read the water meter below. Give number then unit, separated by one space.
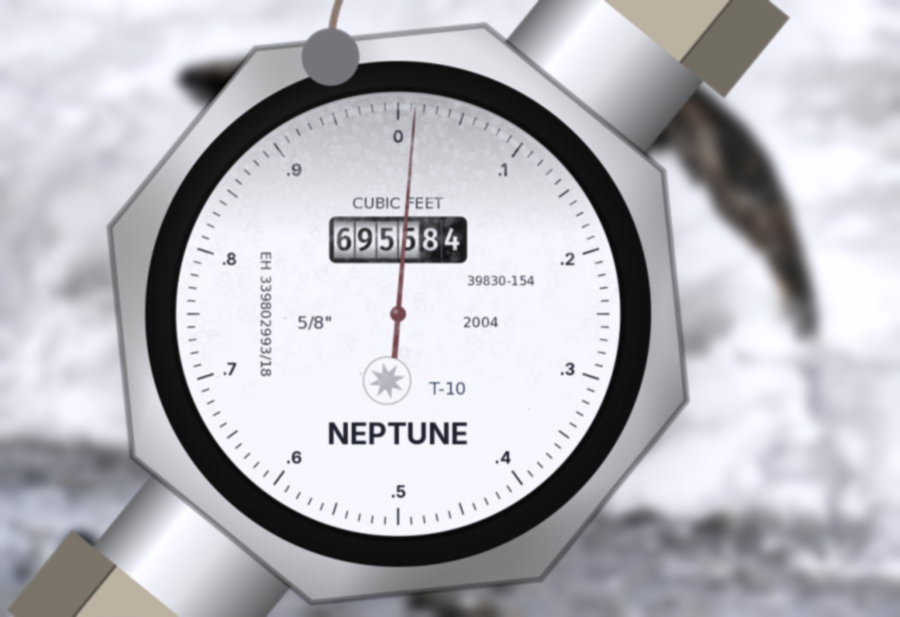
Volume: 695584.01 ft³
